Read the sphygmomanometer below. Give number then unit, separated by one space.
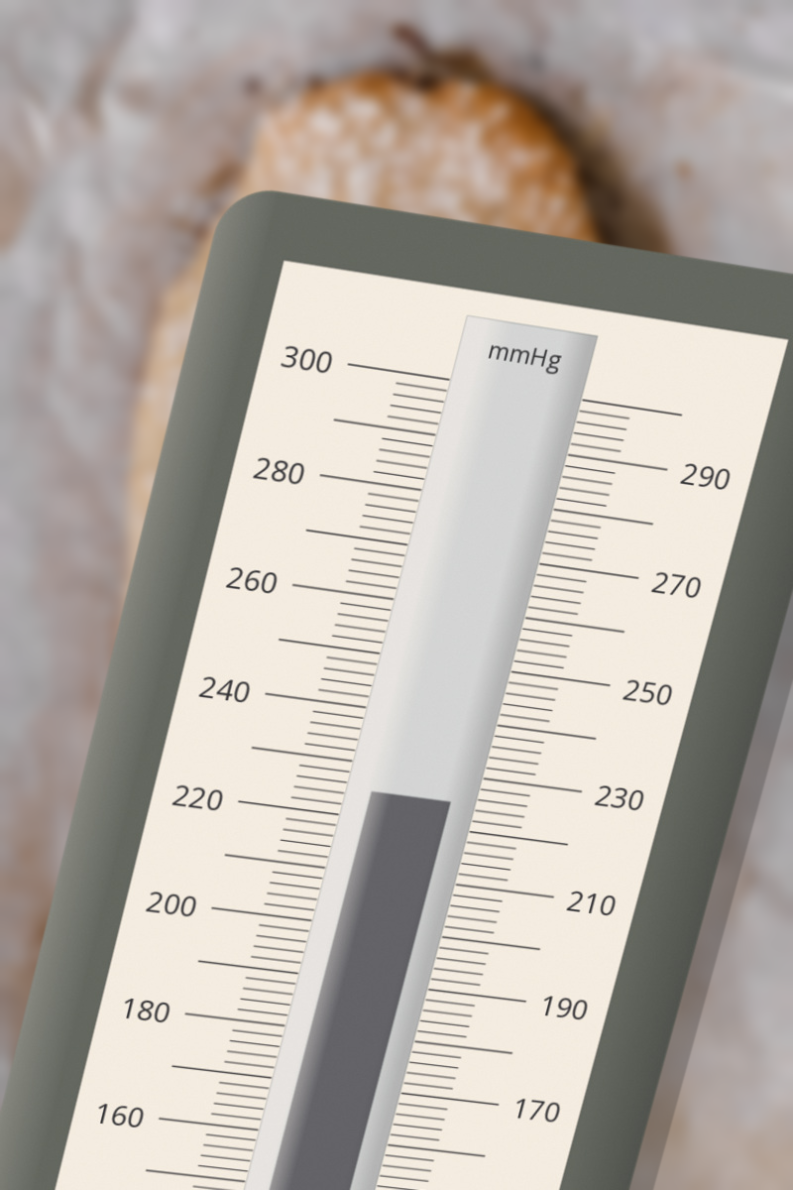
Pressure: 225 mmHg
